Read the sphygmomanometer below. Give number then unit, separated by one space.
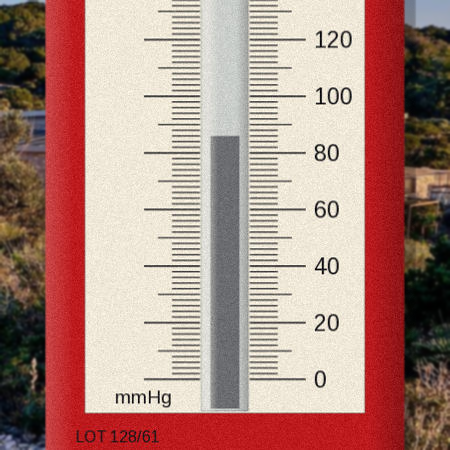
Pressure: 86 mmHg
